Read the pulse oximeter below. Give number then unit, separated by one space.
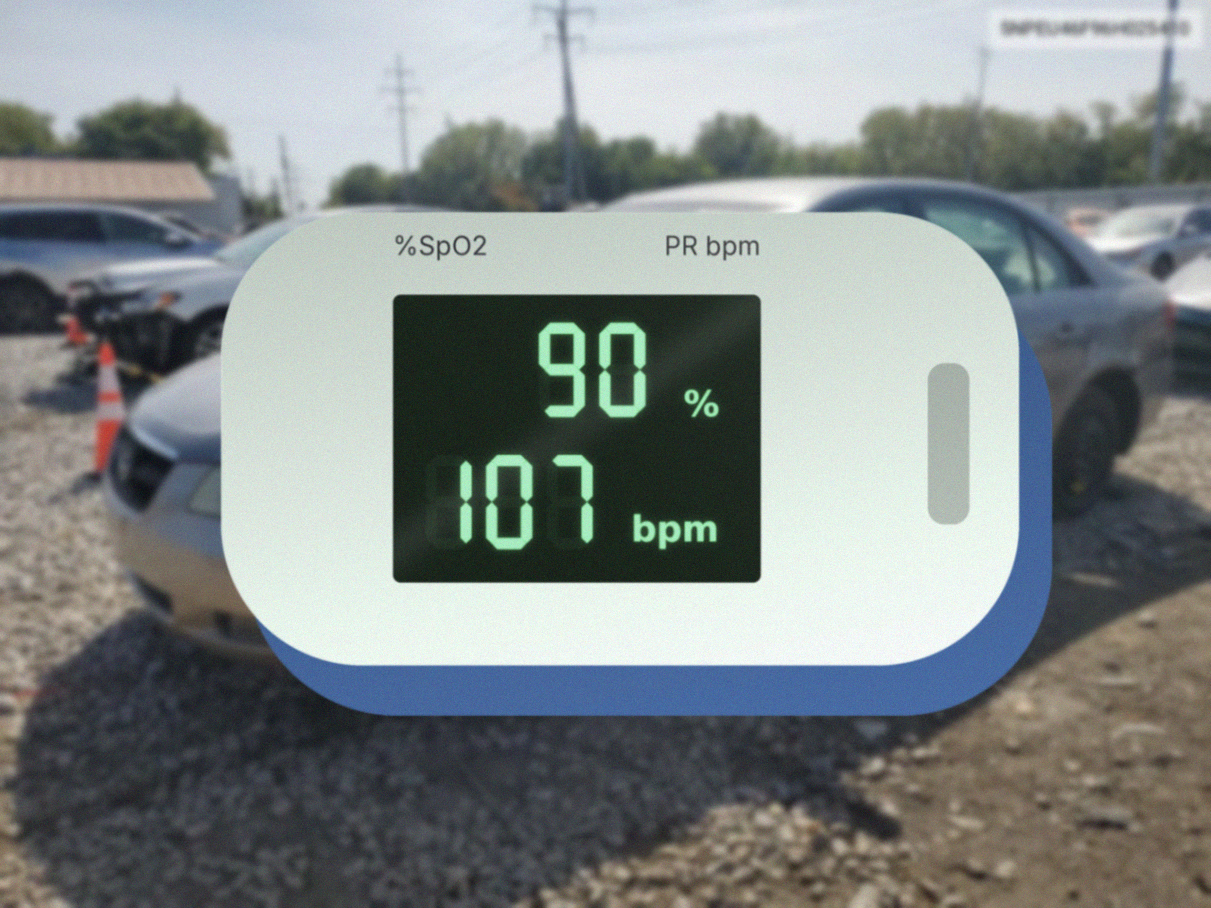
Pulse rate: 107 bpm
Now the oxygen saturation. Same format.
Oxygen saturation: 90 %
